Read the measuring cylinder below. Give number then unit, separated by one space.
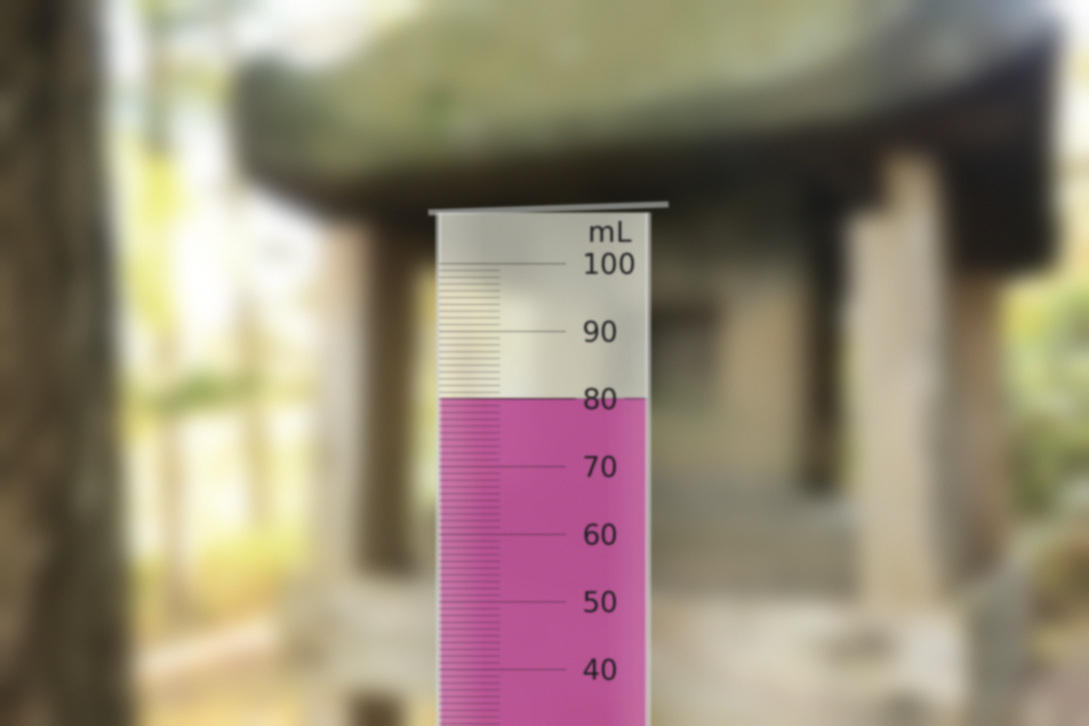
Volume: 80 mL
